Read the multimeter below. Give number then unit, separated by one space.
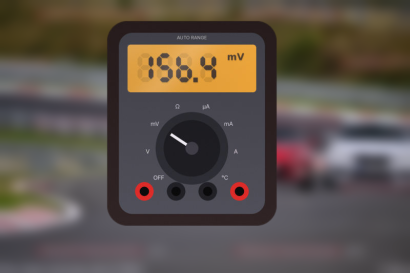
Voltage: 156.4 mV
